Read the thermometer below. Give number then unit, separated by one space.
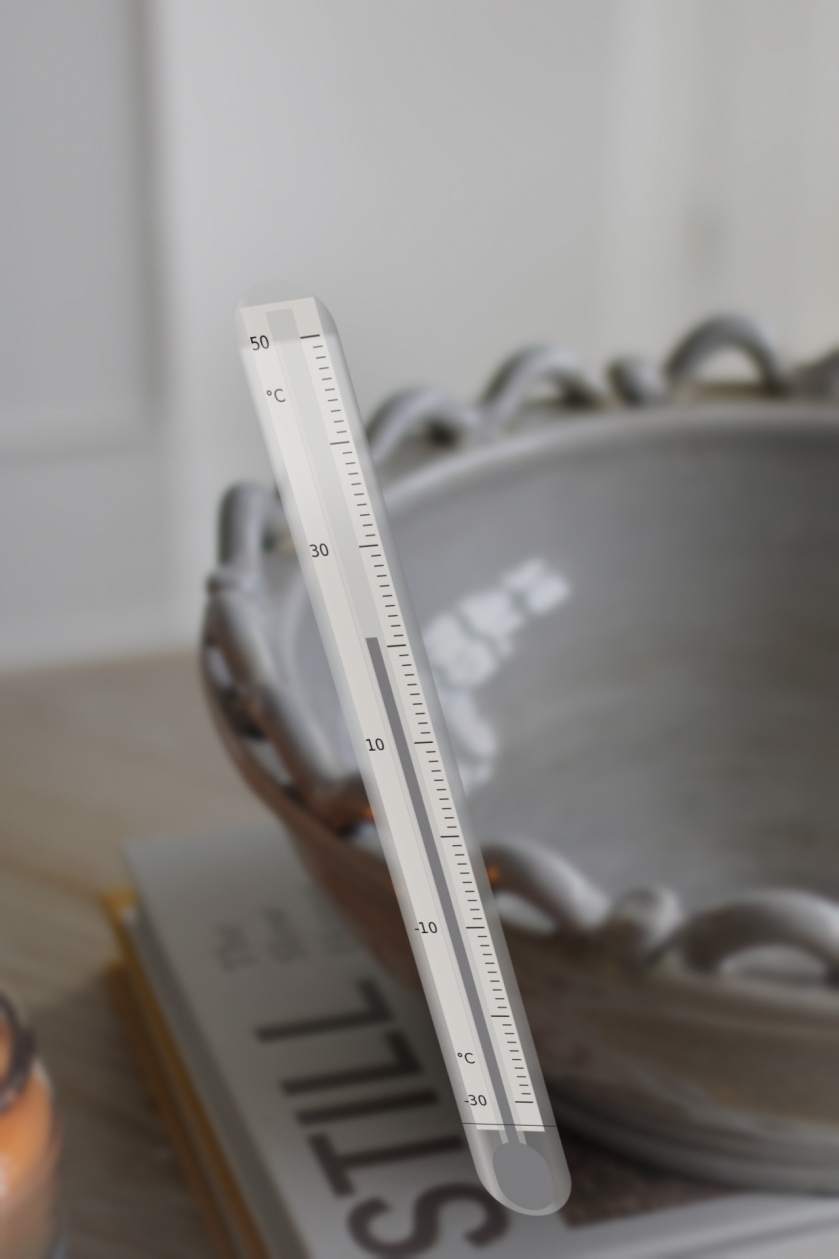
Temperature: 21 °C
